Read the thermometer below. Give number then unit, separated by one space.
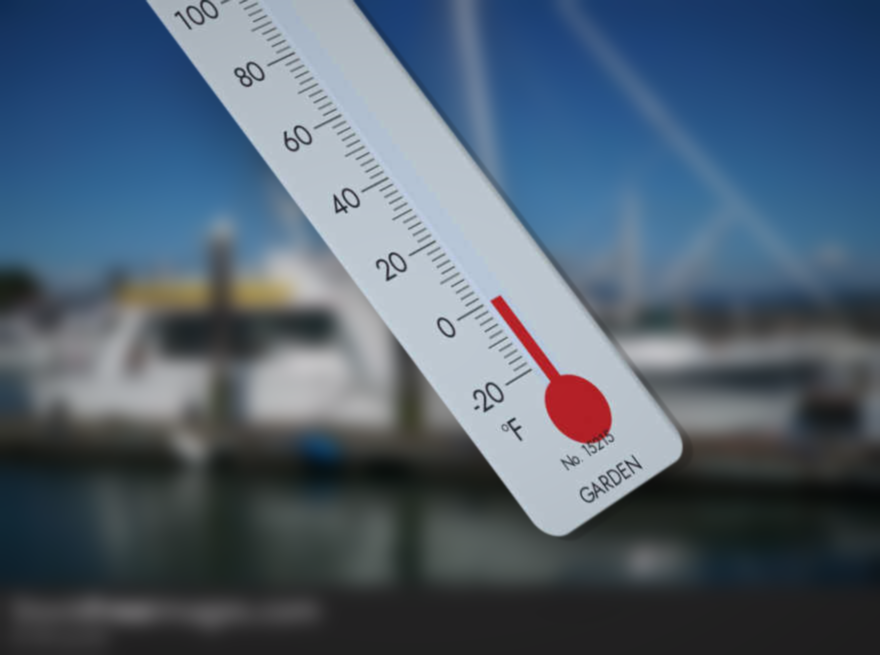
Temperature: 0 °F
